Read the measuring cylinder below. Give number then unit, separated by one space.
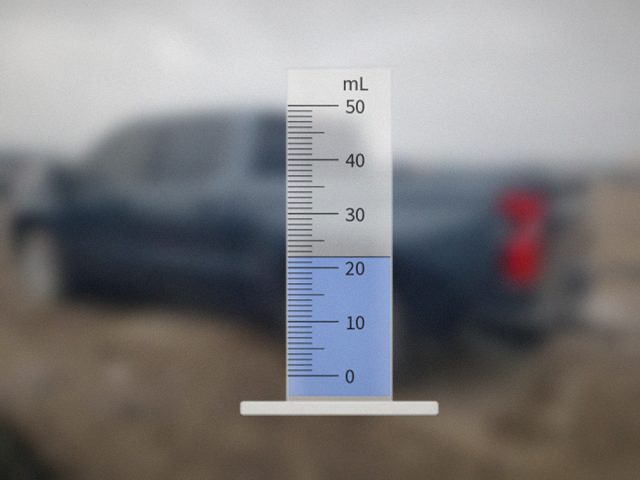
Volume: 22 mL
